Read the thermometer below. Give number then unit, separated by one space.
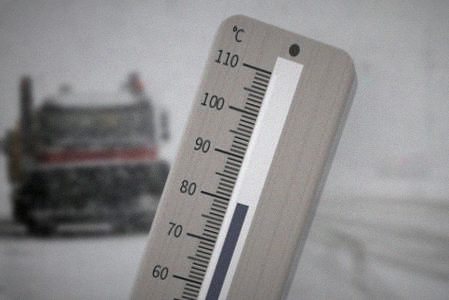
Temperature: 80 °C
